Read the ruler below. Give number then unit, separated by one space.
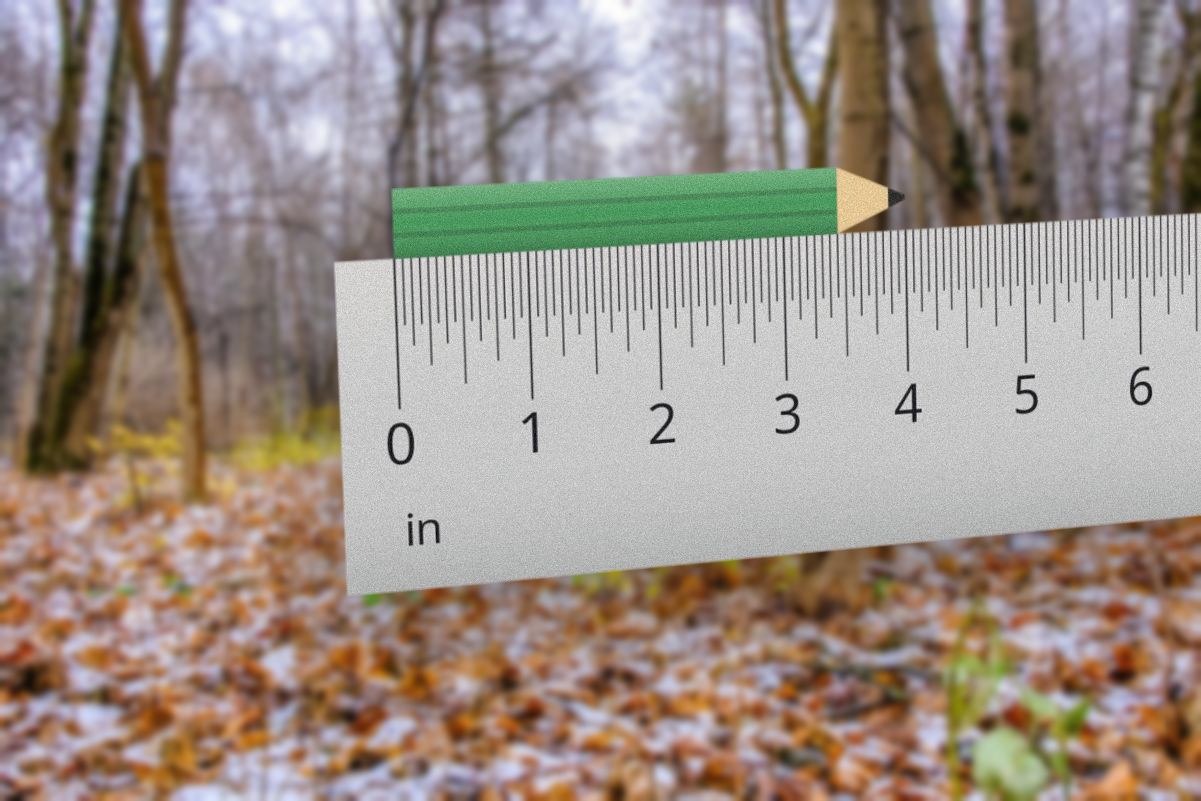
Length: 4 in
